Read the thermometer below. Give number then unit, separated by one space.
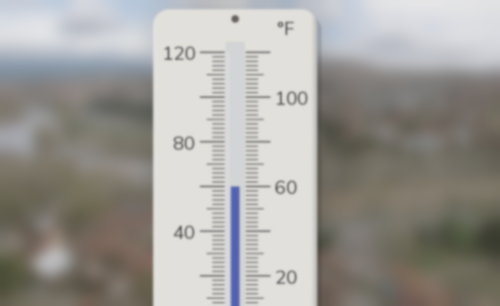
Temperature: 60 °F
